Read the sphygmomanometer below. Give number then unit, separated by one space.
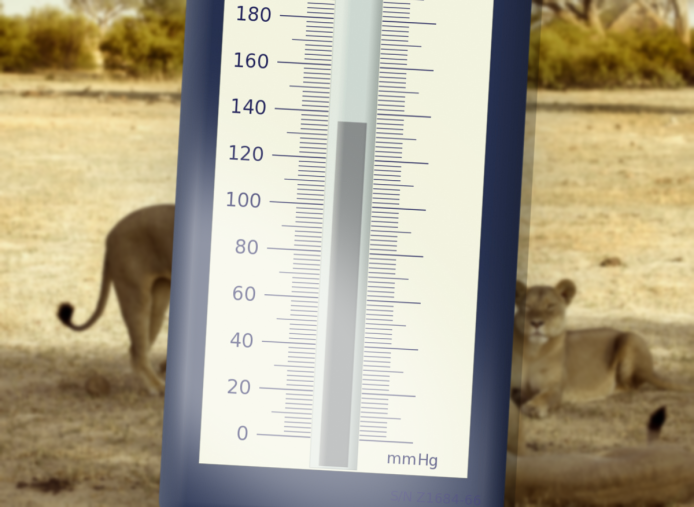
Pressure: 136 mmHg
